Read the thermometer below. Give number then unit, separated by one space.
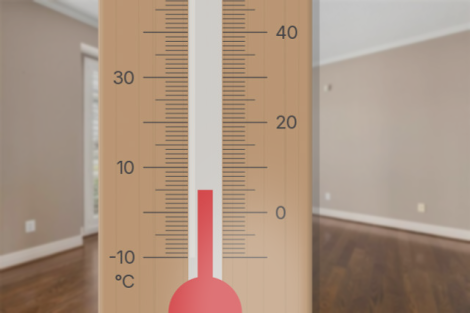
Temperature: 5 °C
